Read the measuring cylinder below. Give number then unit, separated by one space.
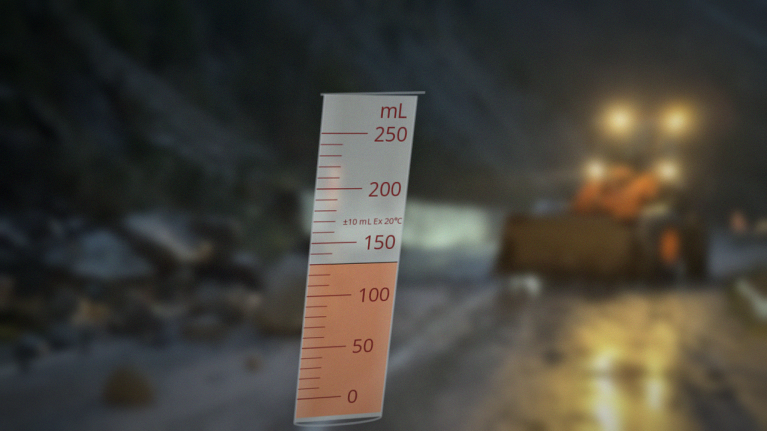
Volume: 130 mL
